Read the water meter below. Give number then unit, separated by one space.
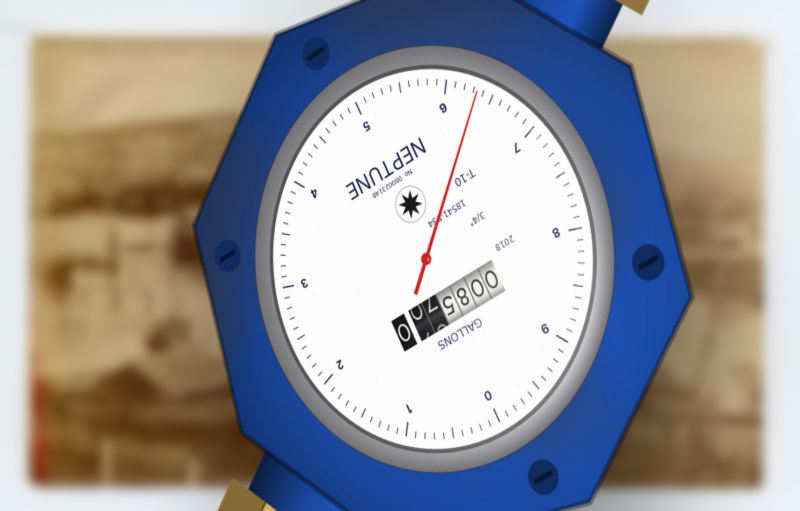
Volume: 85696.3 gal
